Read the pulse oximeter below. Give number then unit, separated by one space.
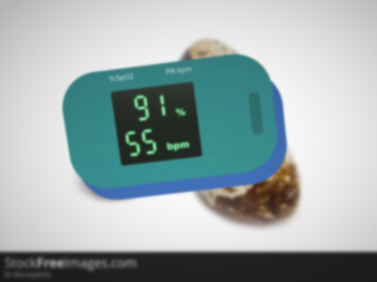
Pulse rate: 55 bpm
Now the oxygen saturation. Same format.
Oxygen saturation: 91 %
